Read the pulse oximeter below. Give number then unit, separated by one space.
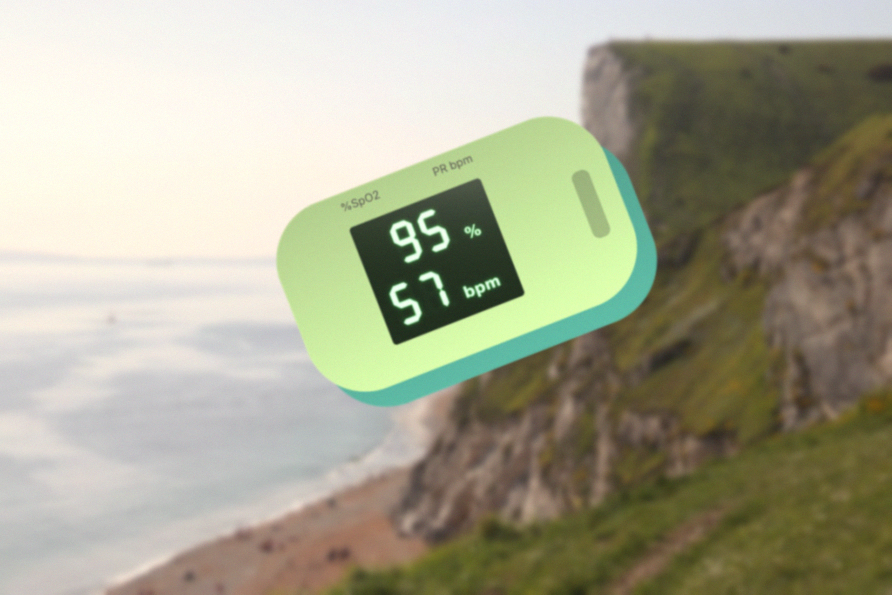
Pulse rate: 57 bpm
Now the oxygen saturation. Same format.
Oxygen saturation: 95 %
